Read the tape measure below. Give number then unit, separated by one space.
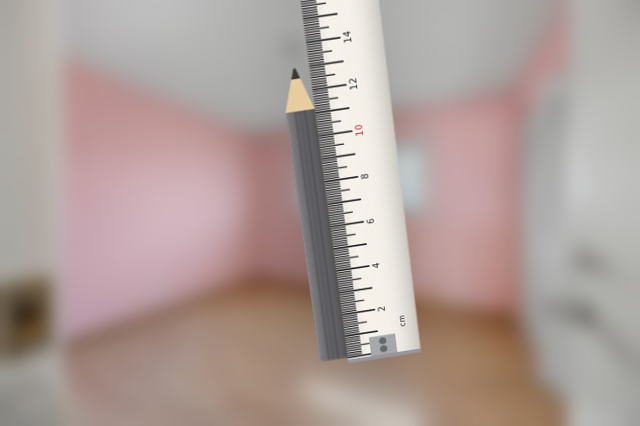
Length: 13 cm
